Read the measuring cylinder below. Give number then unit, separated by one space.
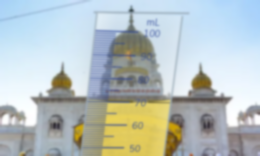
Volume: 70 mL
